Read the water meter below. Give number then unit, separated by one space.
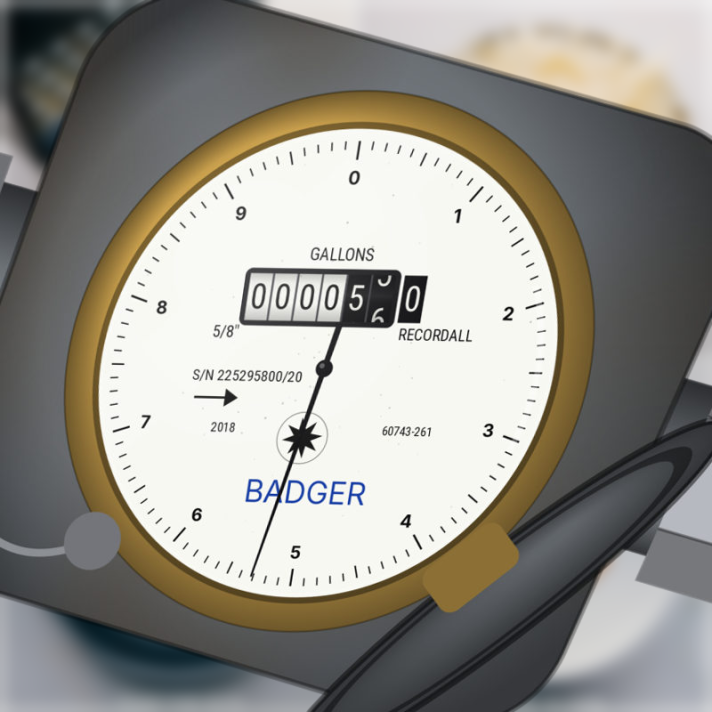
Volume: 555.3 gal
